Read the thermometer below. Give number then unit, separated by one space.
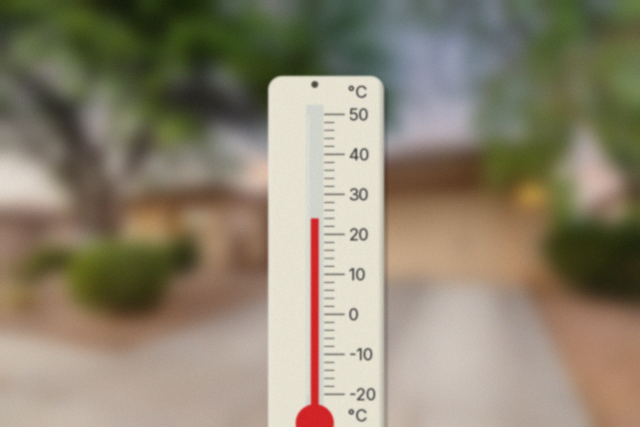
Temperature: 24 °C
